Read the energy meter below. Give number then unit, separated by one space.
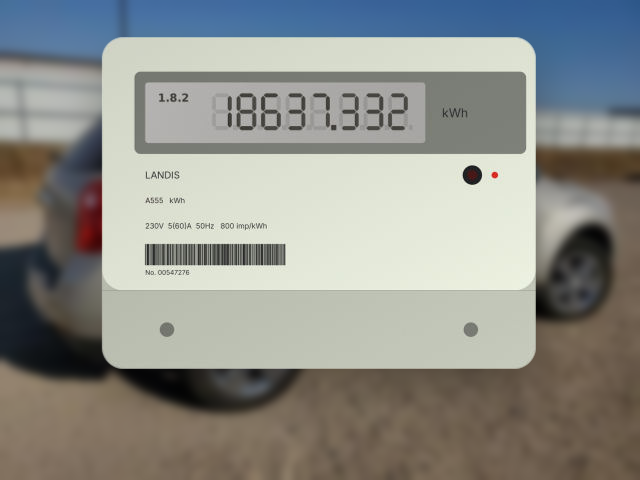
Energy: 18637.332 kWh
